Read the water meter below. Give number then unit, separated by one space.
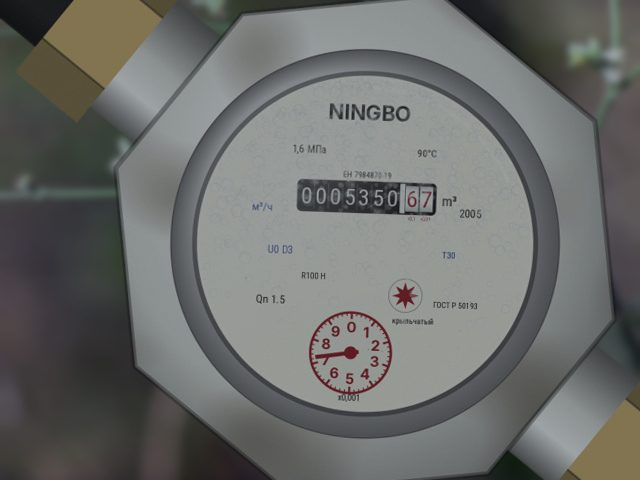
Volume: 5350.677 m³
